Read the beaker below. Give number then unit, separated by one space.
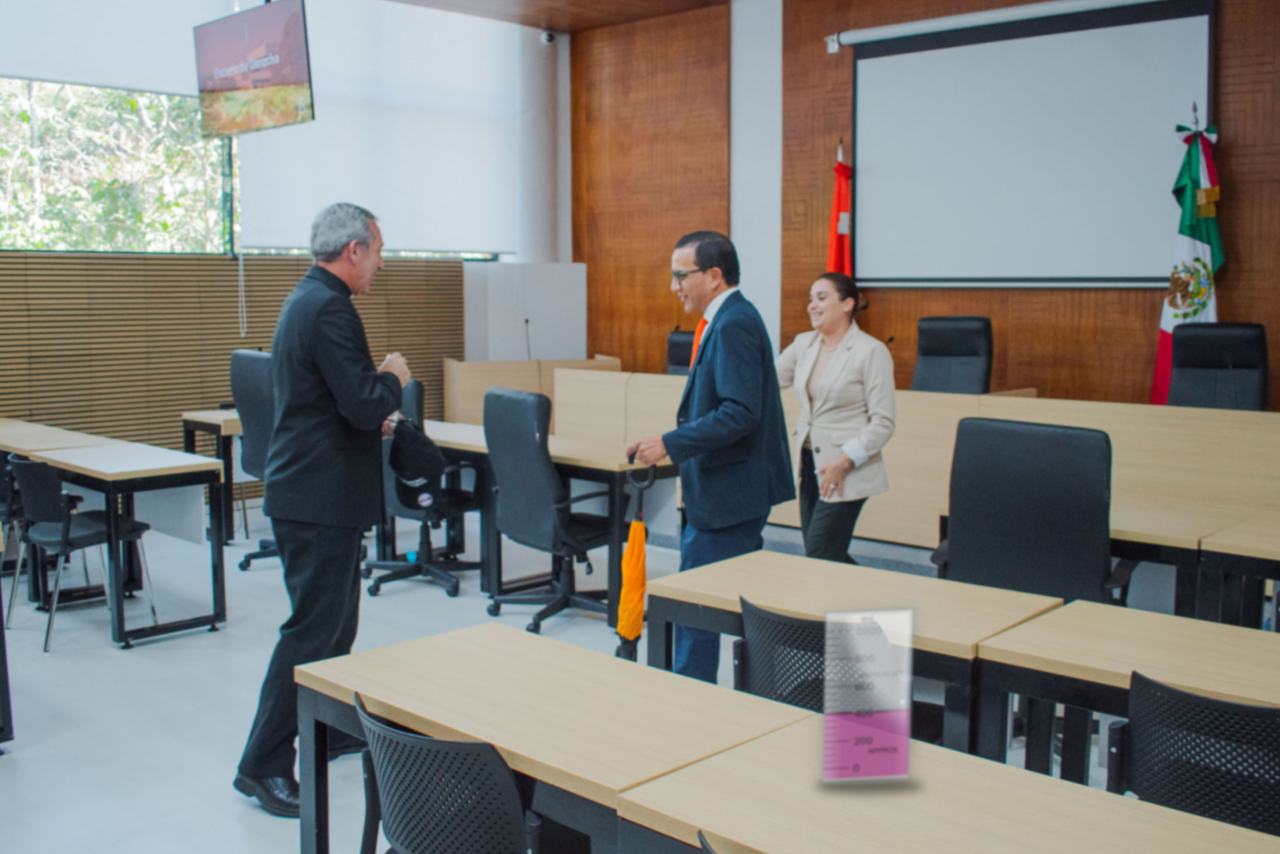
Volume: 400 mL
